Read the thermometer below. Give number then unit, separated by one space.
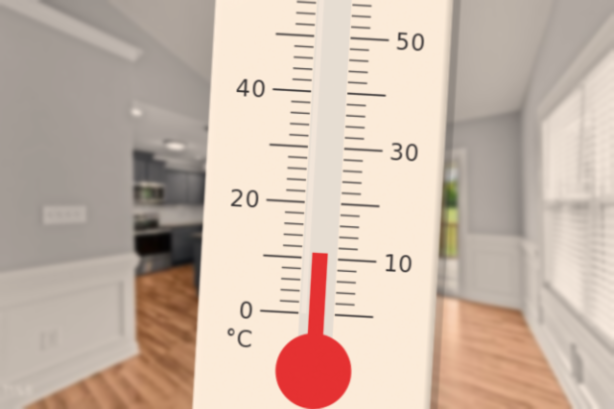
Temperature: 11 °C
